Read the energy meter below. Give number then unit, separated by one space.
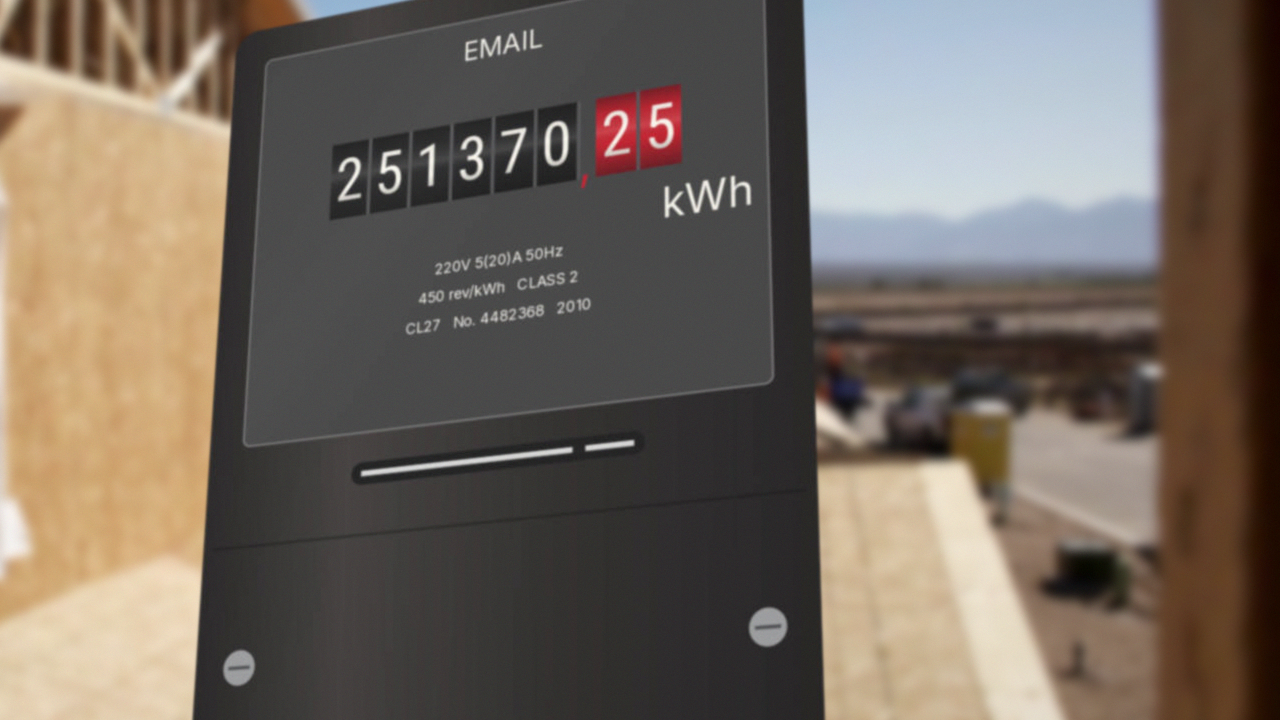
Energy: 251370.25 kWh
